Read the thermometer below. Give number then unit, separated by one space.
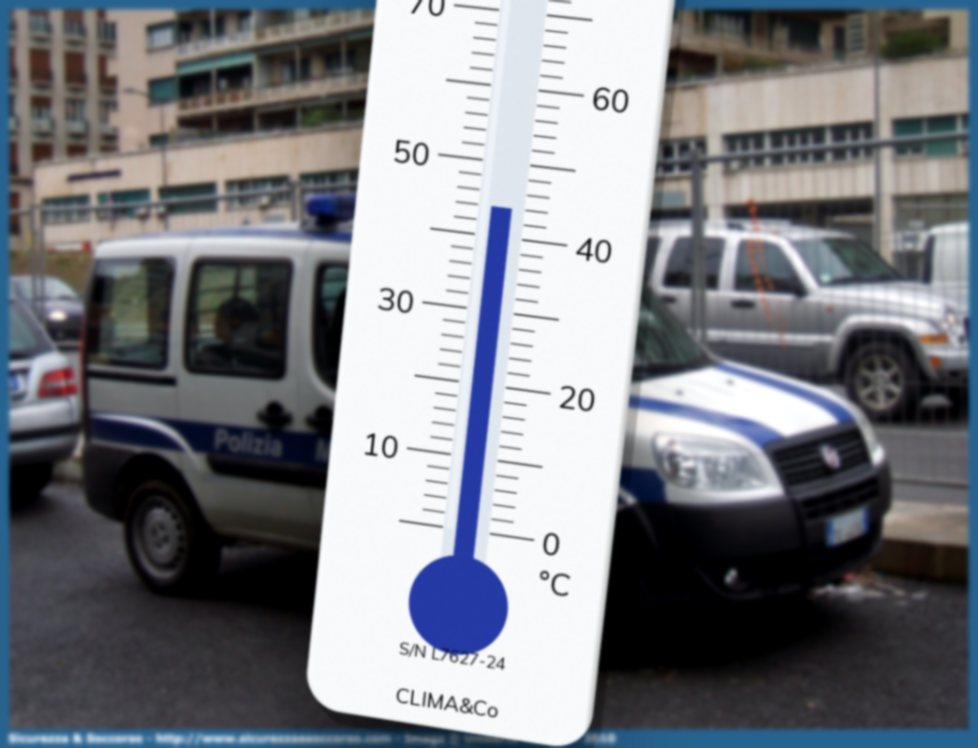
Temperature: 44 °C
